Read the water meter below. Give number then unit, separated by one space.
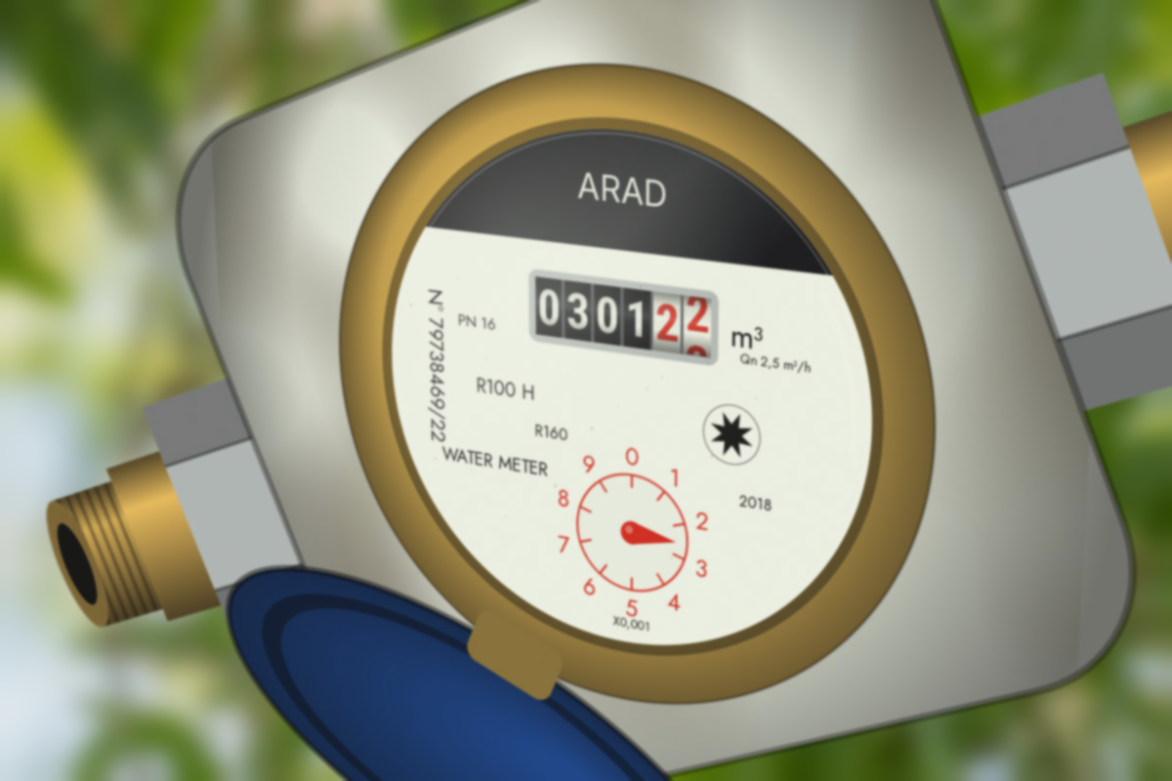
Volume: 301.222 m³
